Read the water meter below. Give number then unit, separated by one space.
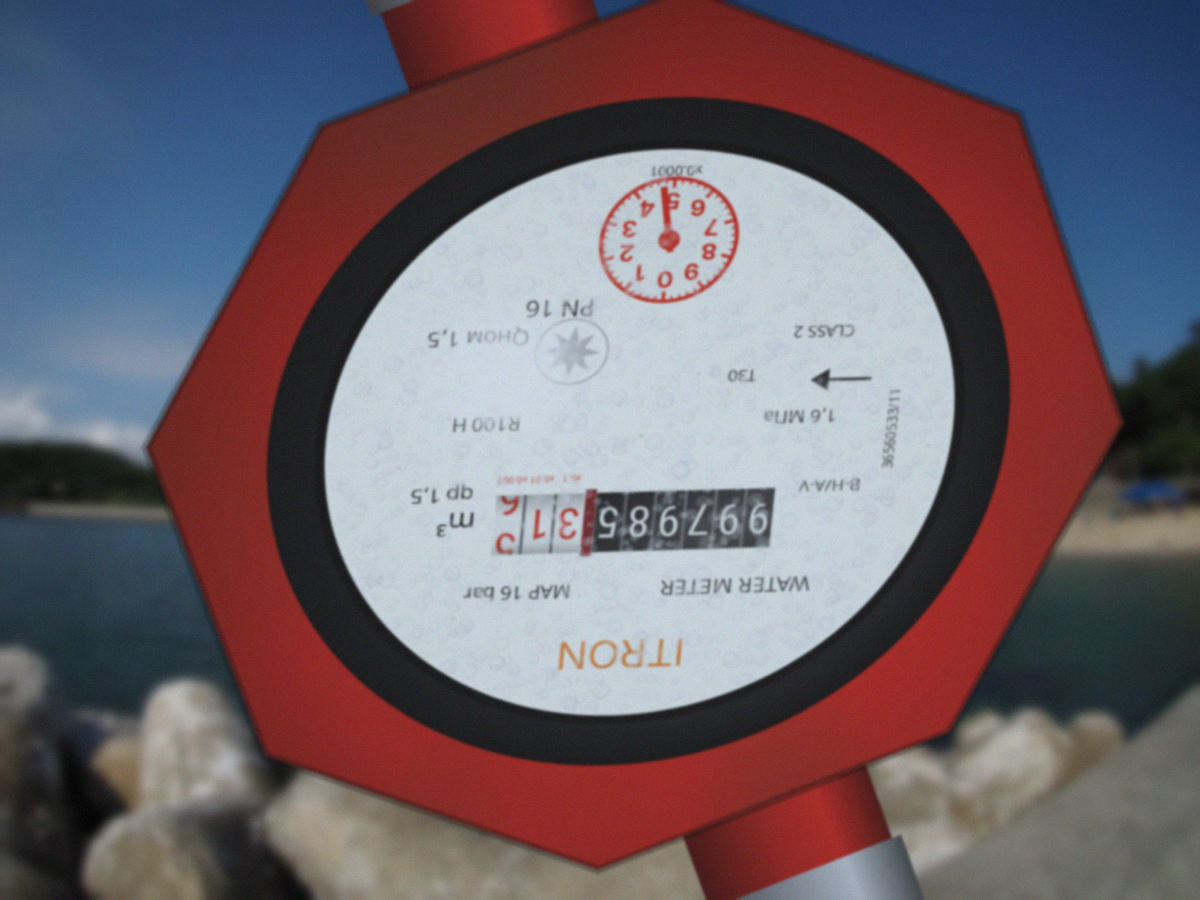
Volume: 997985.3154 m³
